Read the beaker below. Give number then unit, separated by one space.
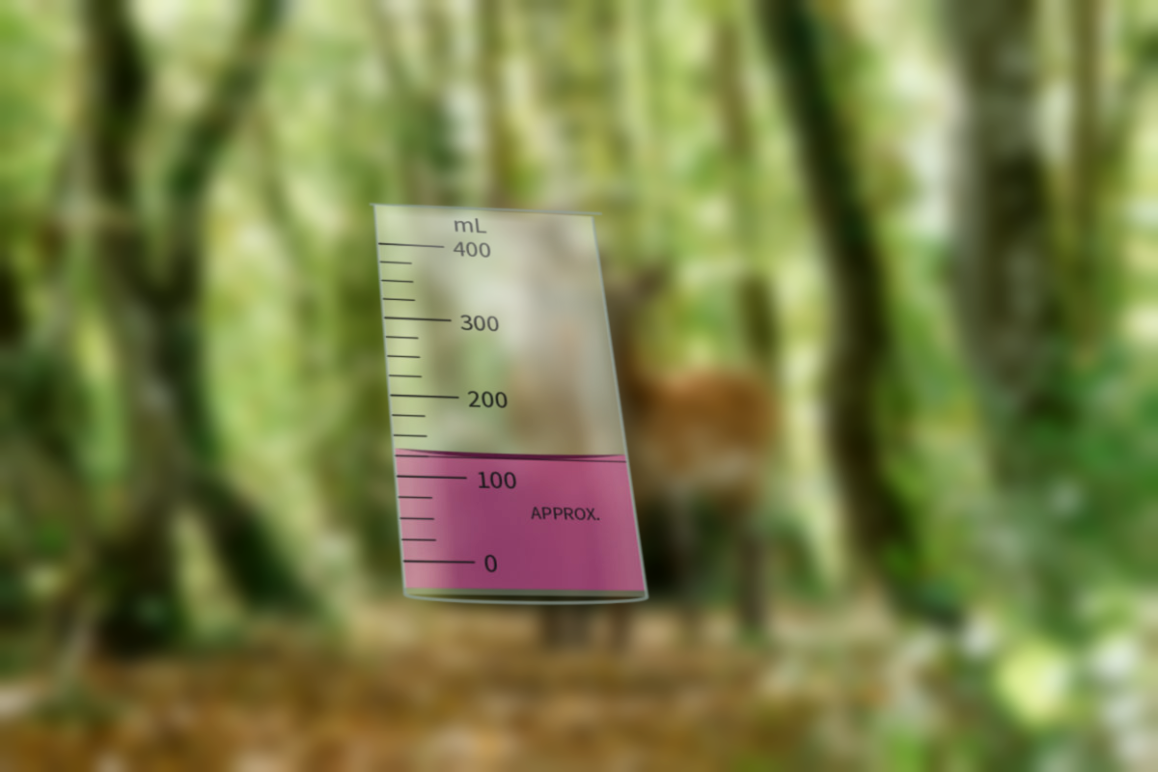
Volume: 125 mL
